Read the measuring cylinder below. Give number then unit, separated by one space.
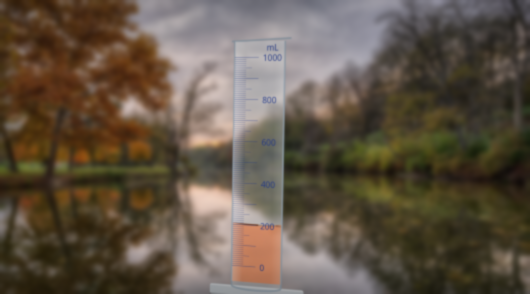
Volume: 200 mL
